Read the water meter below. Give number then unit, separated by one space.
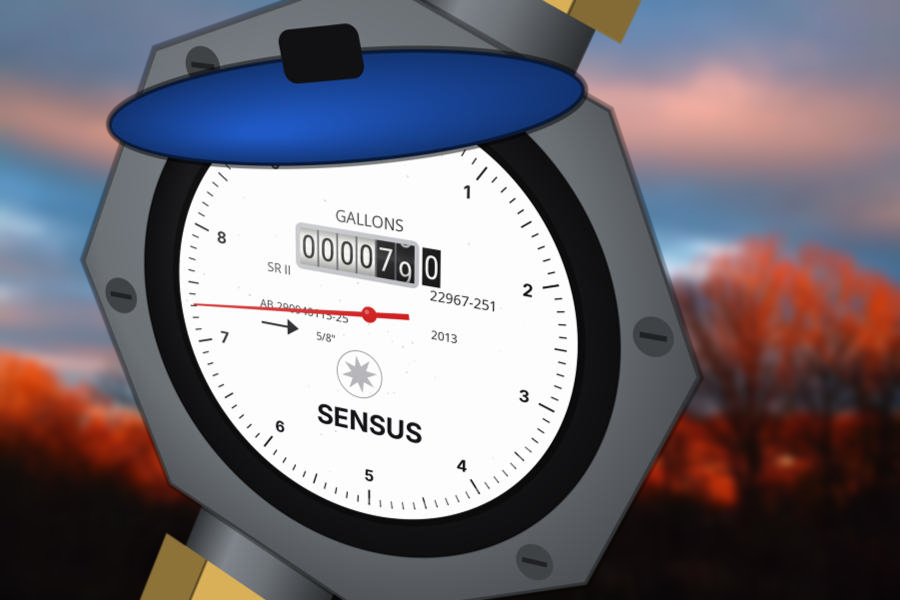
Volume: 787.3 gal
